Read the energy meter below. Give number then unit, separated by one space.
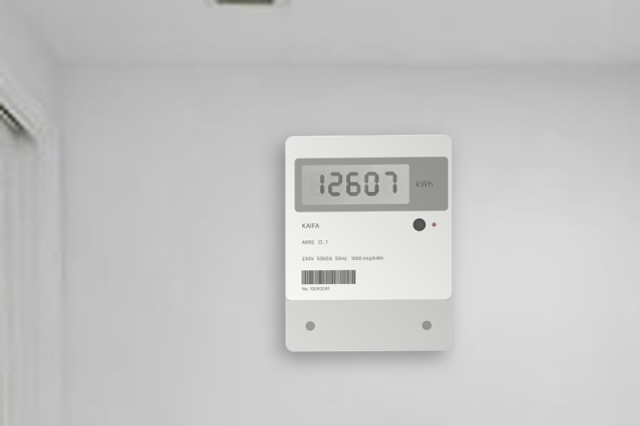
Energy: 12607 kWh
